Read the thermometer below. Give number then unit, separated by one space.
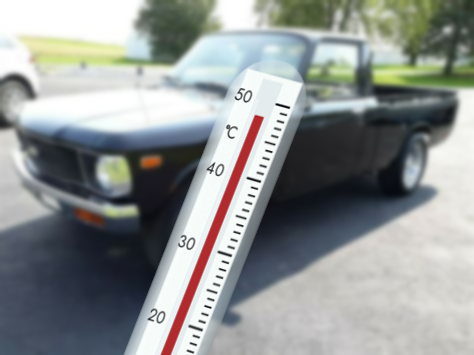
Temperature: 48 °C
